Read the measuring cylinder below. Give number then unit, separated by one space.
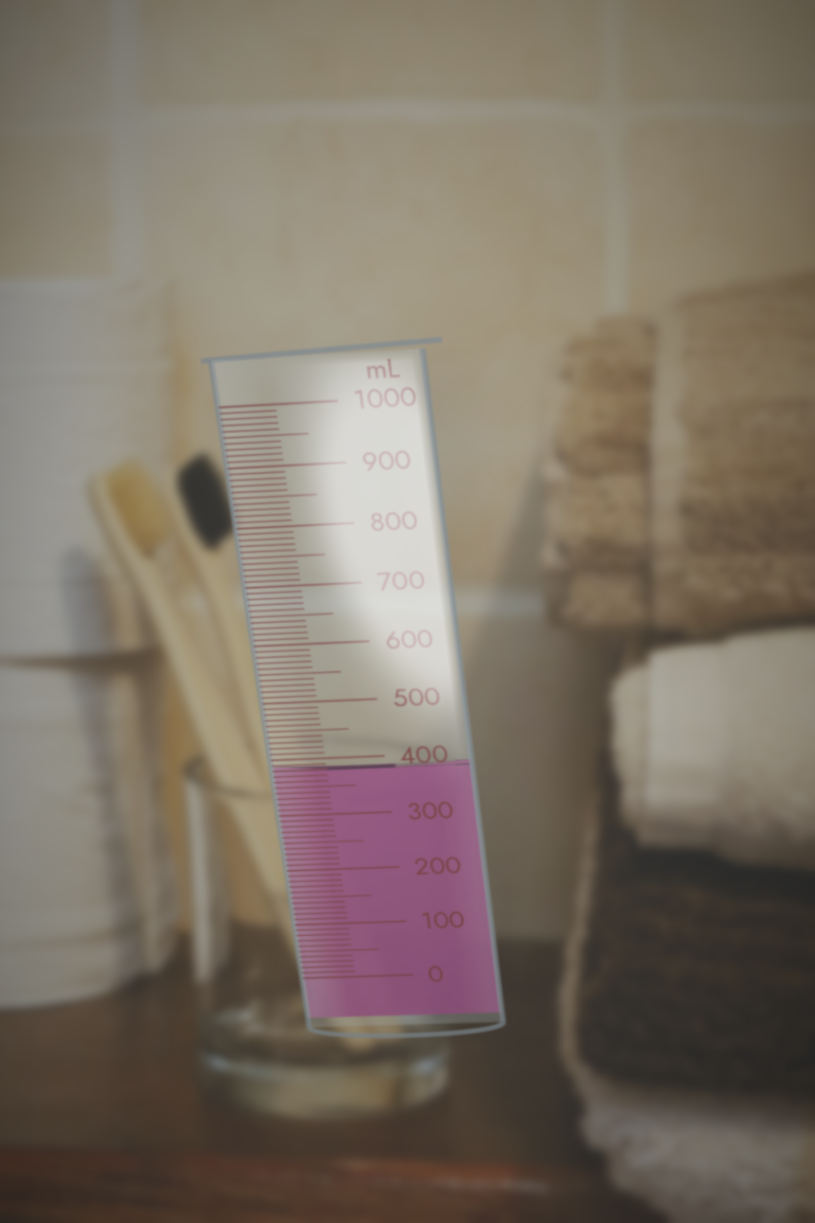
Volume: 380 mL
